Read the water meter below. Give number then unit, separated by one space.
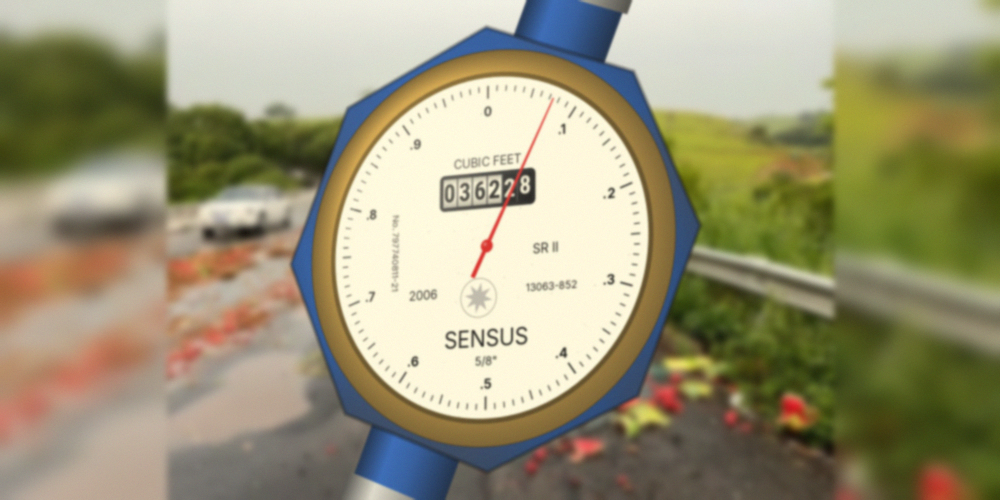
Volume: 36228.07 ft³
